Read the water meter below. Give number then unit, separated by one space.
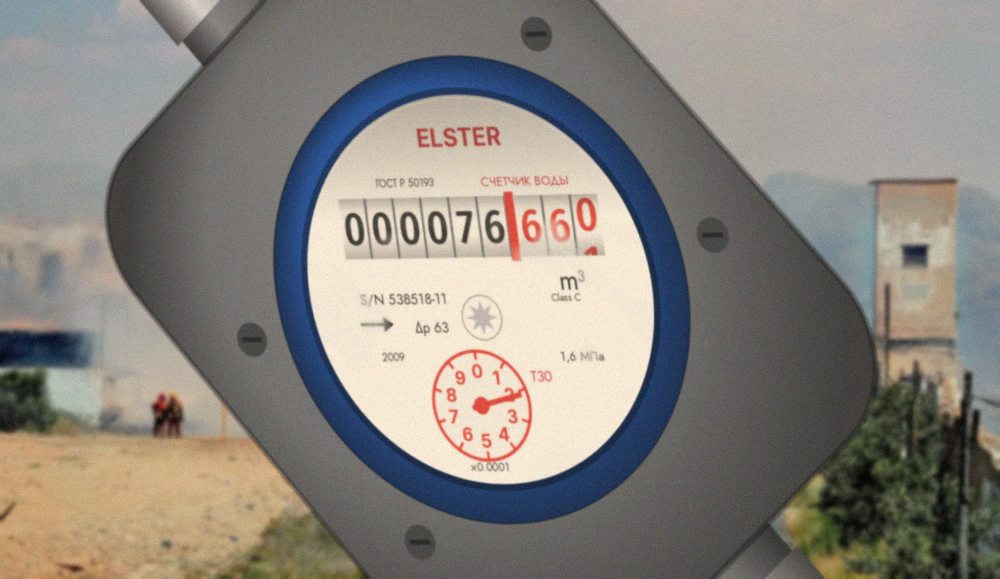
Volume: 76.6602 m³
